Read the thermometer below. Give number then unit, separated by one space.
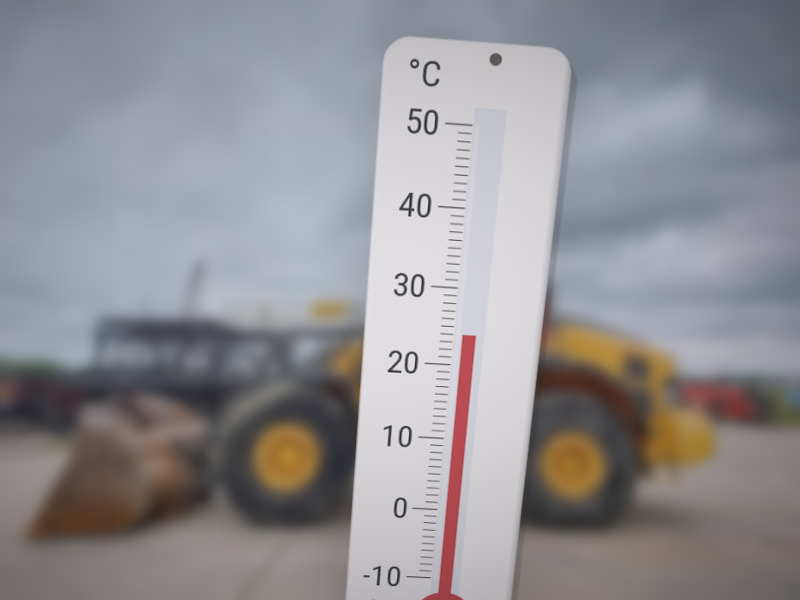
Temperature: 24 °C
